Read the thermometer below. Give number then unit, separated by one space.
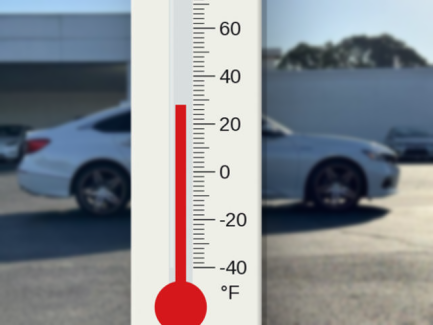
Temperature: 28 °F
